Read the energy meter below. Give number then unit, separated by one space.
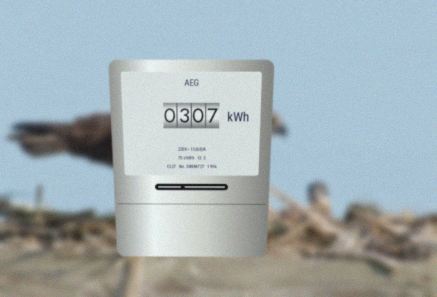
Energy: 307 kWh
